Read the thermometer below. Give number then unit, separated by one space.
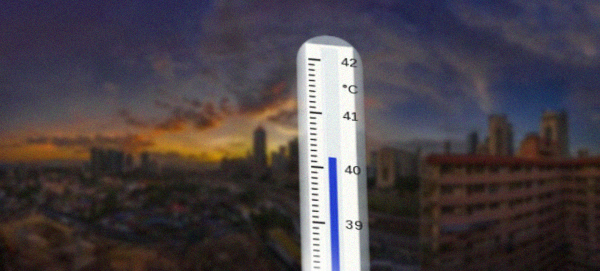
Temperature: 40.2 °C
